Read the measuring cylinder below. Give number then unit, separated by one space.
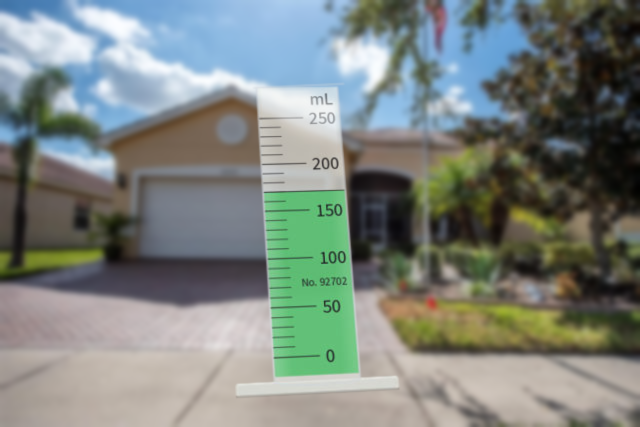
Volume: 170 mL
